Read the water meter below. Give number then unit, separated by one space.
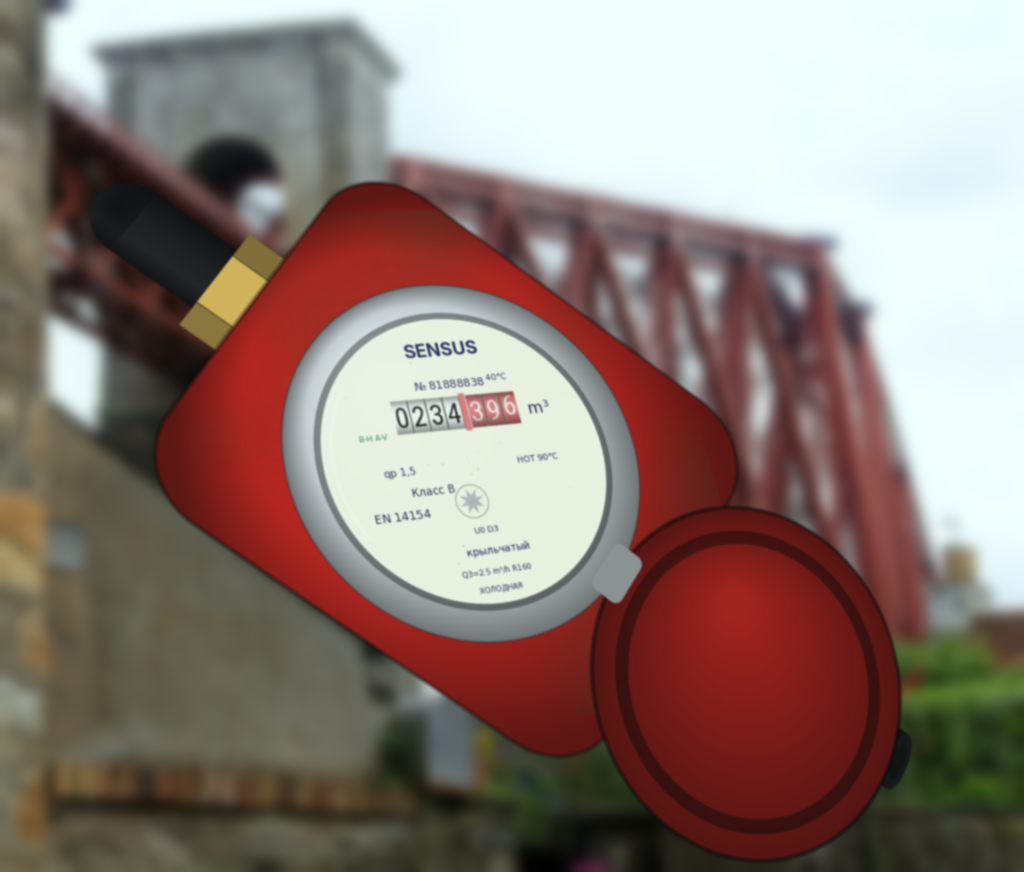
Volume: 234.396 m³
